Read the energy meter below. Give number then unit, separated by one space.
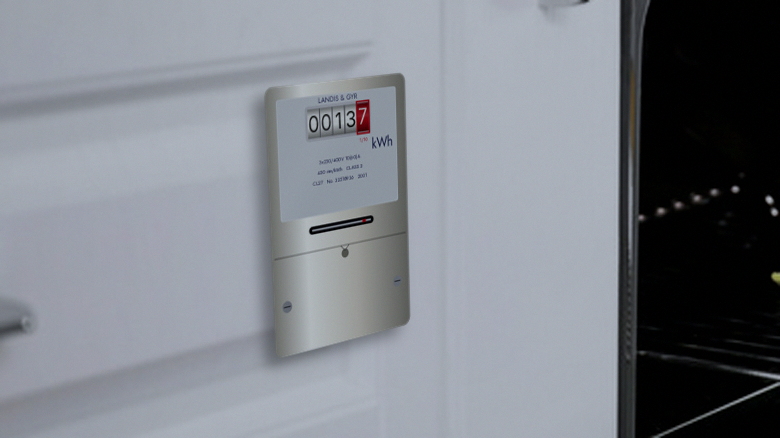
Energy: 13.7 kWh
